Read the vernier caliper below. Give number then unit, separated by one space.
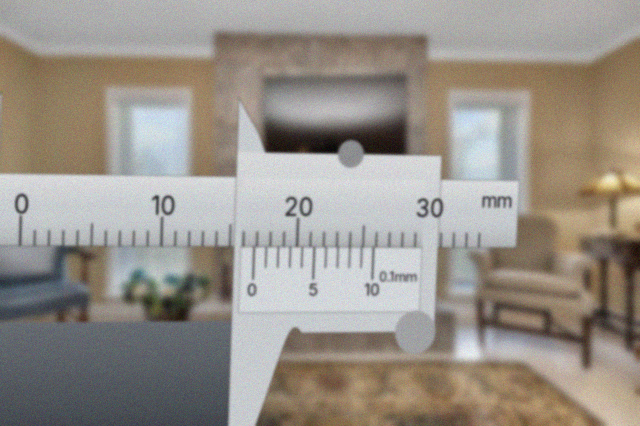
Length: 16.8 mm
